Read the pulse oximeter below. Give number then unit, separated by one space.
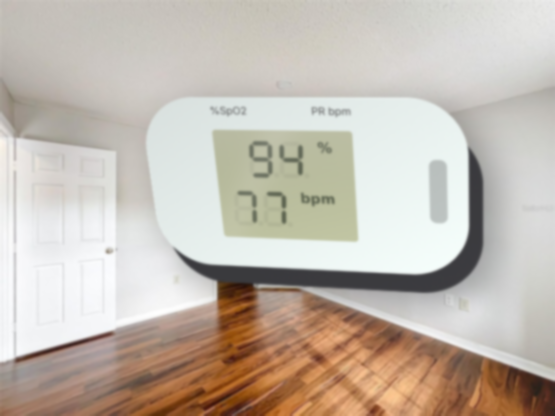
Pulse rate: 77 bpm
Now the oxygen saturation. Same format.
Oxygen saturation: 94 %
